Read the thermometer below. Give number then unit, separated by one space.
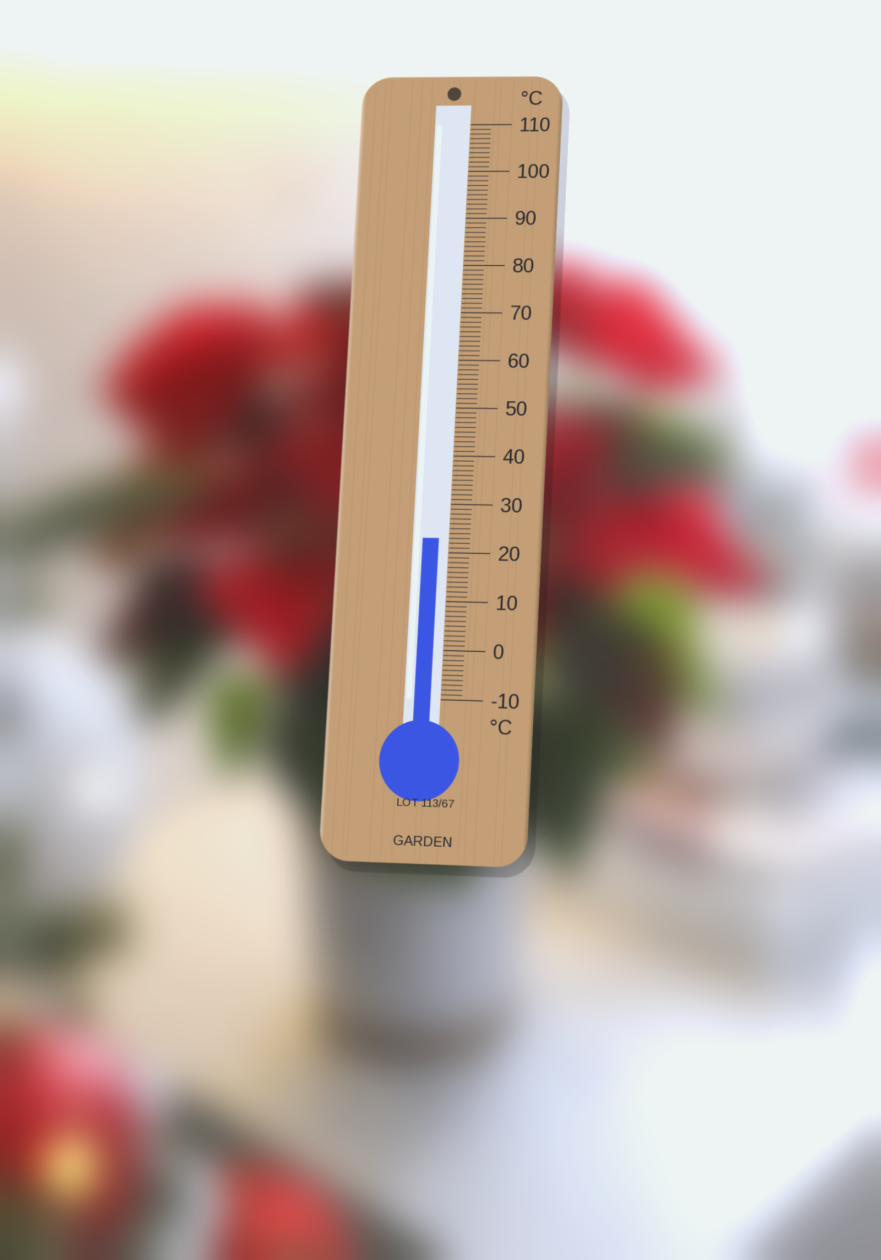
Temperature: 23 °C
